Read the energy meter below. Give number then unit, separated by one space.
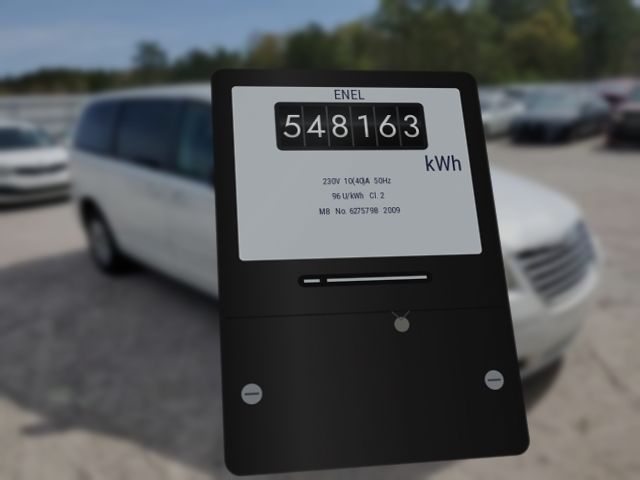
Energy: 548163 kWh
